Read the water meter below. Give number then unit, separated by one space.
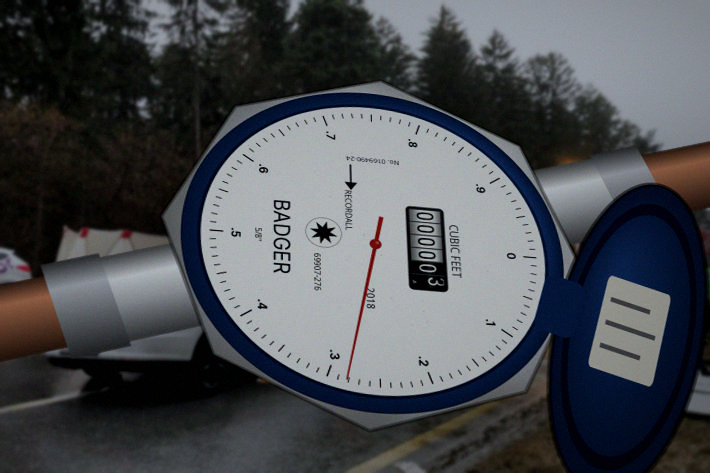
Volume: 3.28 ft³
